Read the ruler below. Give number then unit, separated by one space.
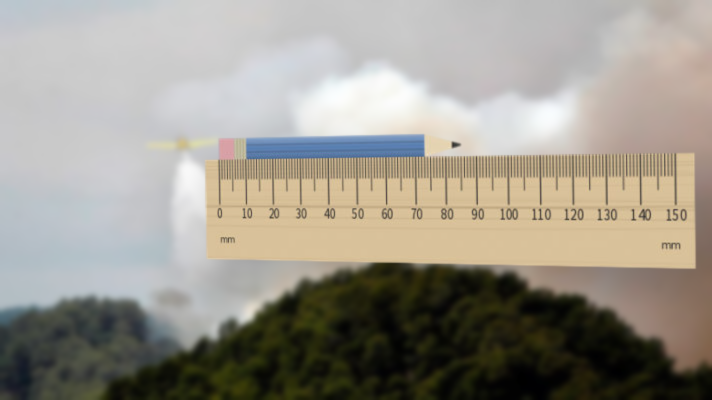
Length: 85 mm
